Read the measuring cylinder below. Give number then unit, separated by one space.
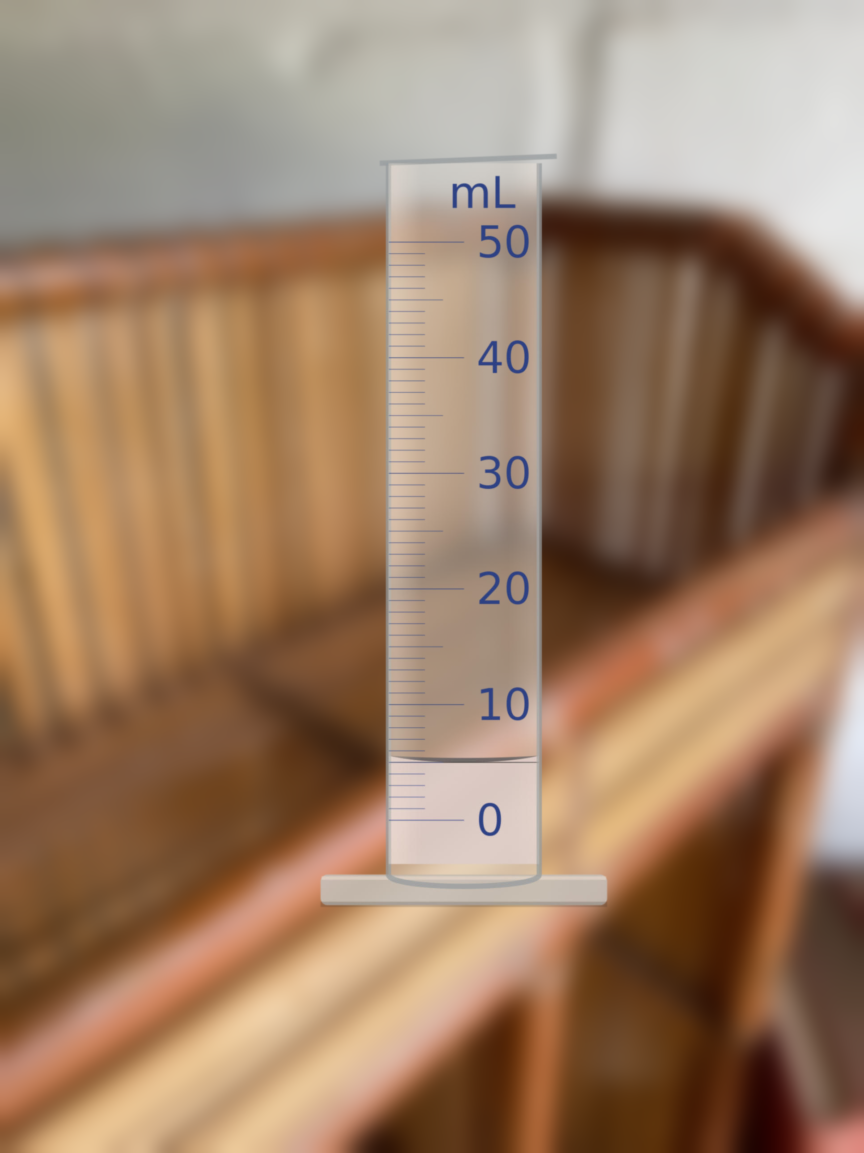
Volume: 5 mL
